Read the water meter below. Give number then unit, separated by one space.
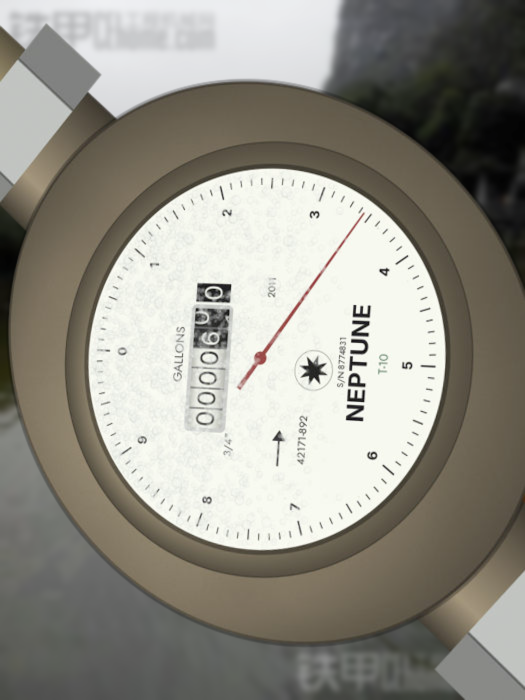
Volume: 603.4 gal
